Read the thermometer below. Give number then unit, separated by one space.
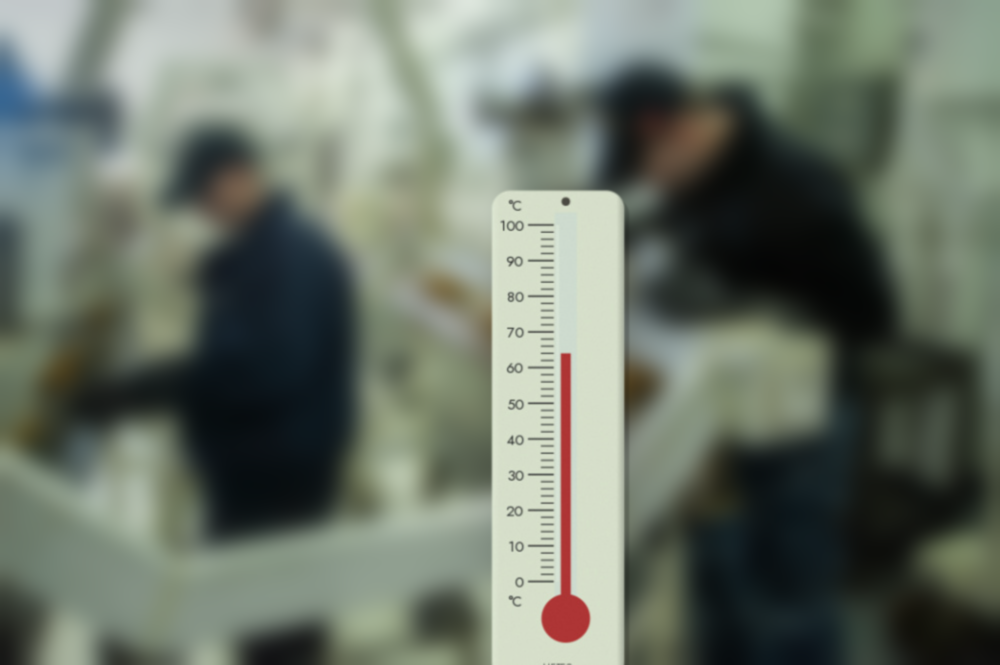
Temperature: 64 °C
